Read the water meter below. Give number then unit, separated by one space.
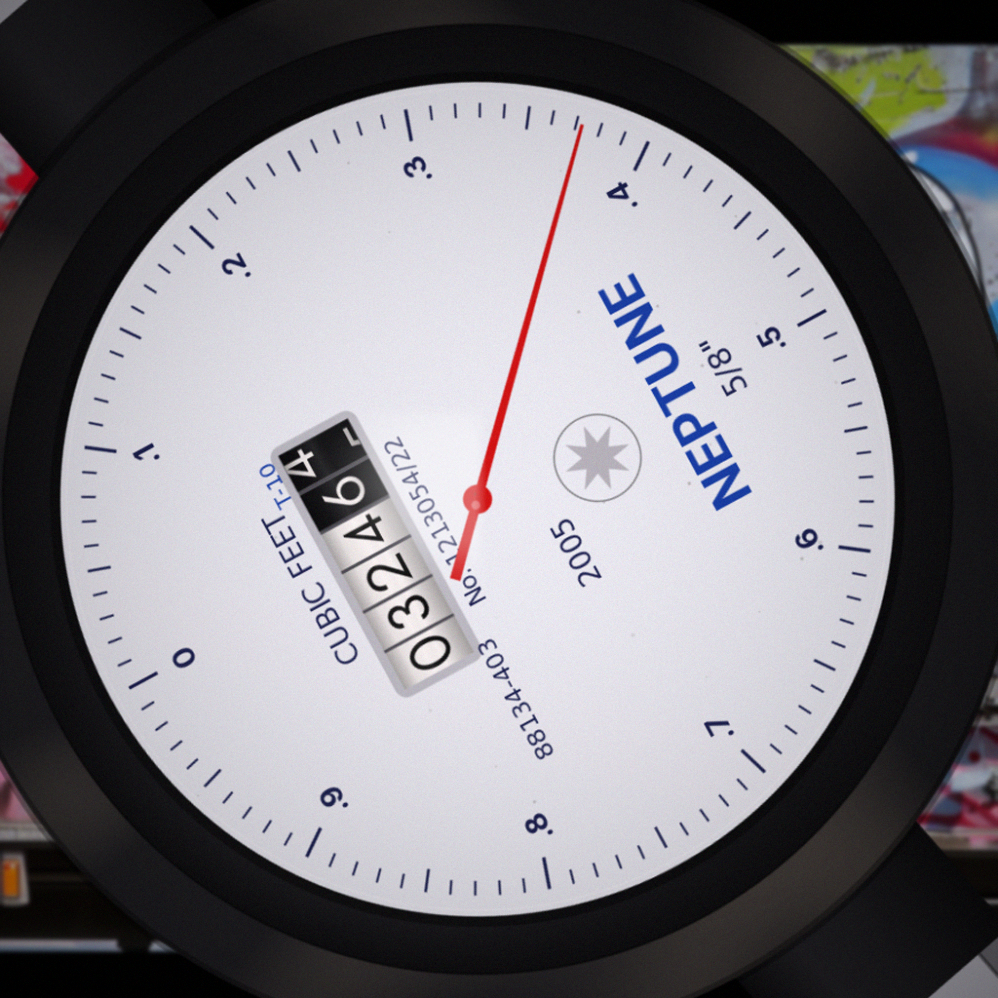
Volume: 32464.37 ft³
